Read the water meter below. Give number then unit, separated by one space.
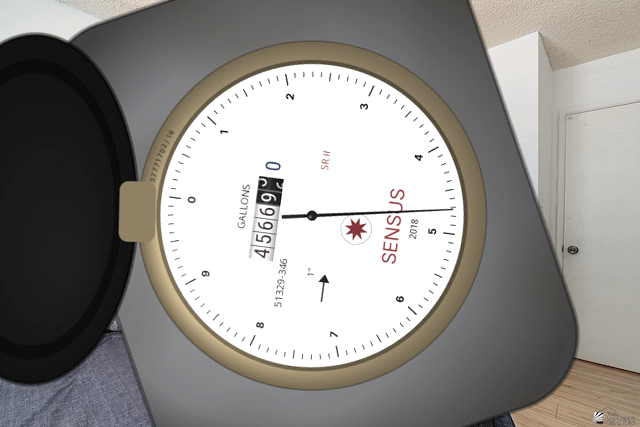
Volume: 4566954.7 gal
